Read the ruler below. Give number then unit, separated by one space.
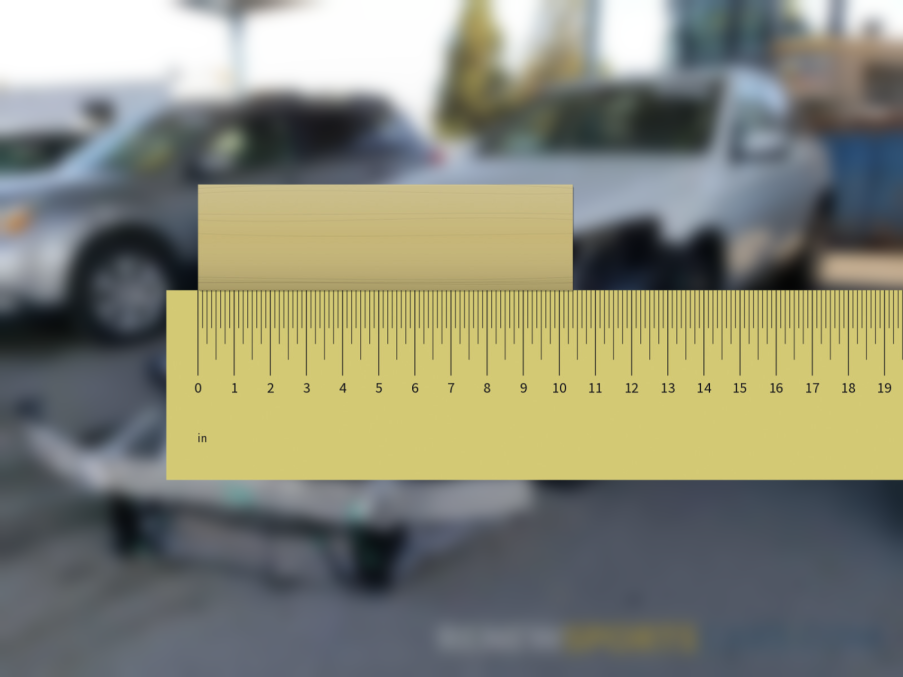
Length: 10.375 in
